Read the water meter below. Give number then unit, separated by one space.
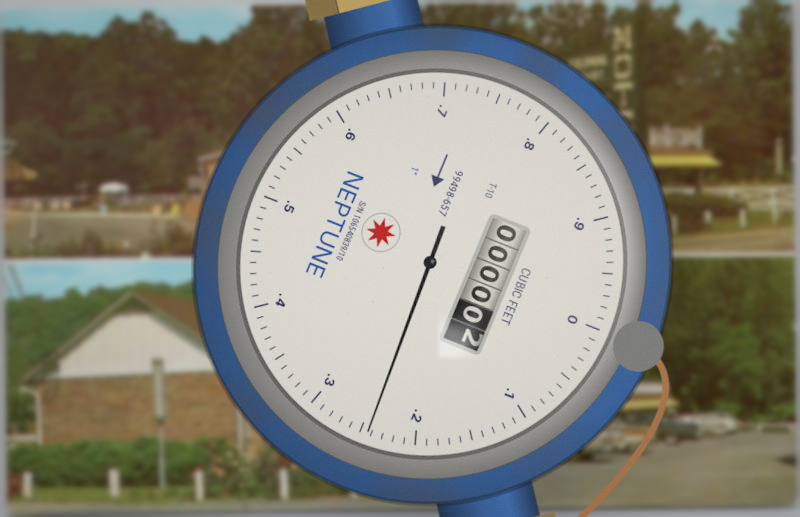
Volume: 2.24 ft³
